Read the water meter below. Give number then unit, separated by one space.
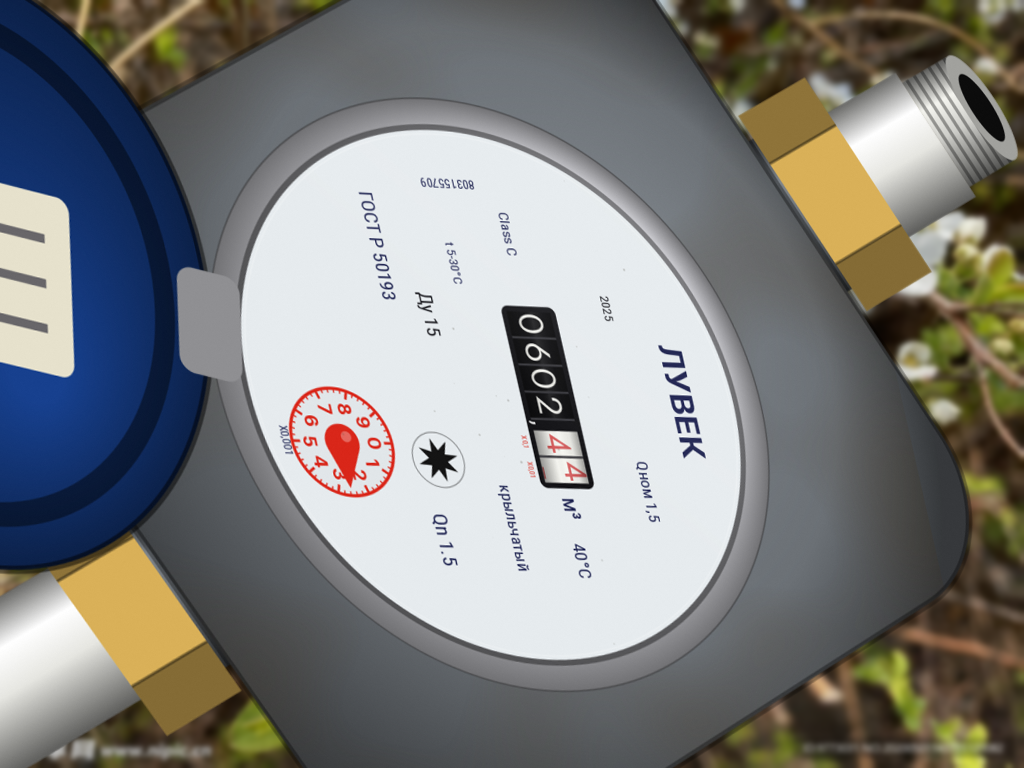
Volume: 602.442 m³
